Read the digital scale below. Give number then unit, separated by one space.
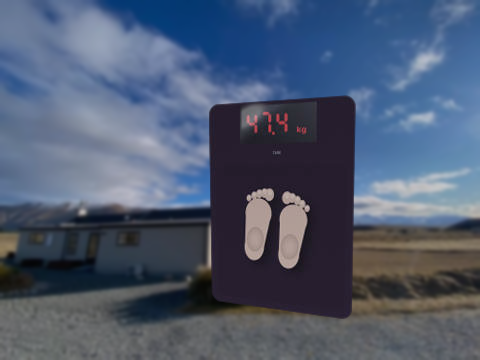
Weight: 47.4 kg
